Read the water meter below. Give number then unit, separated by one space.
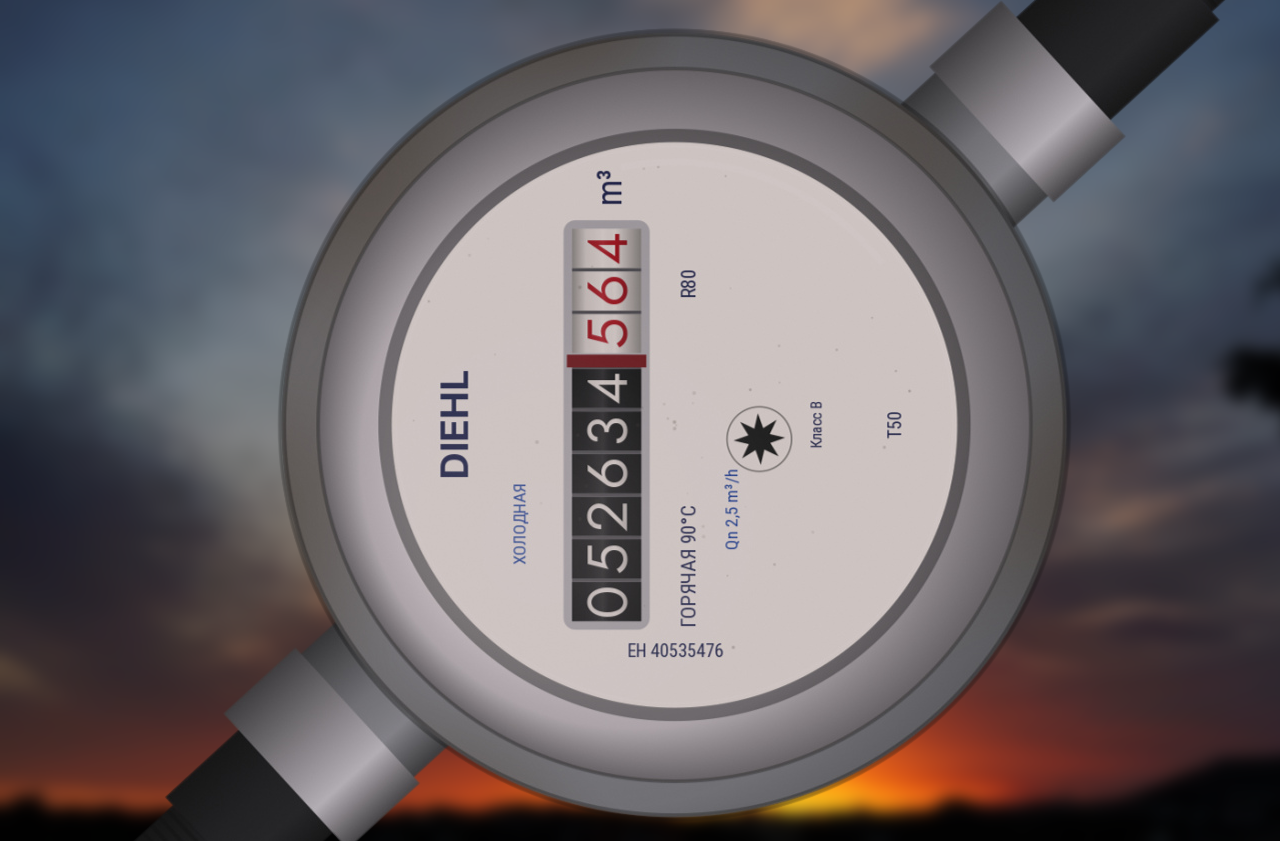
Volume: 52634.564 m³
